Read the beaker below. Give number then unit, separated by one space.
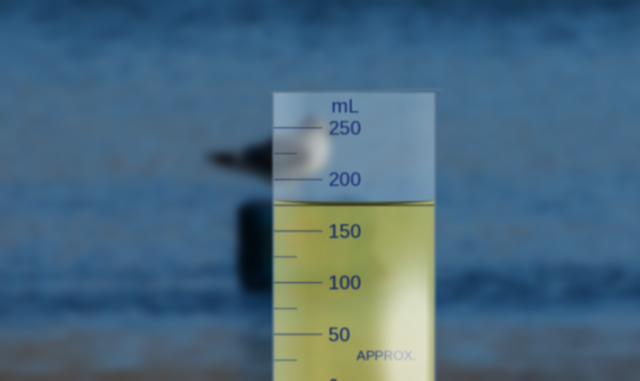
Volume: 175 mL
